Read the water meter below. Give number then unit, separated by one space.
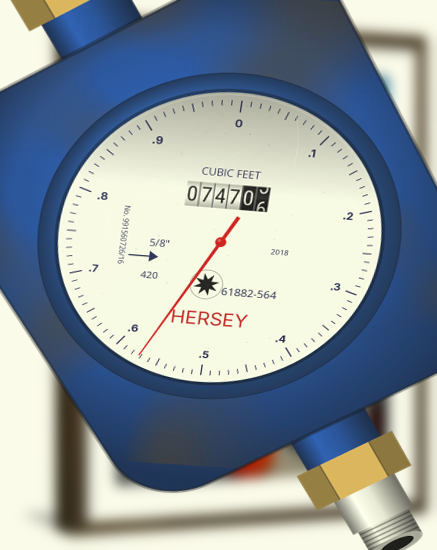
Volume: 74705.57 ft³
